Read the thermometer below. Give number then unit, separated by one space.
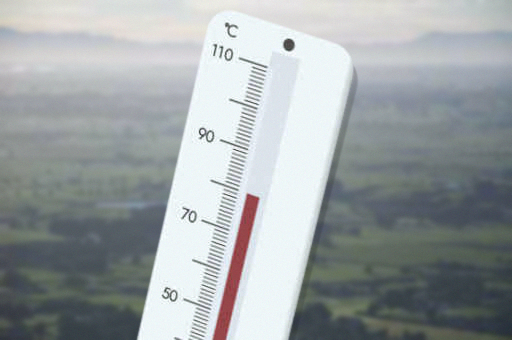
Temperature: 80 °C
